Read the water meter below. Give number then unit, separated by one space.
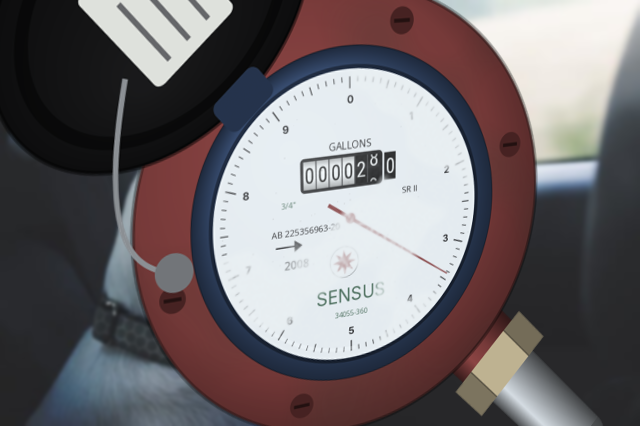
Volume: 283.4 gal
